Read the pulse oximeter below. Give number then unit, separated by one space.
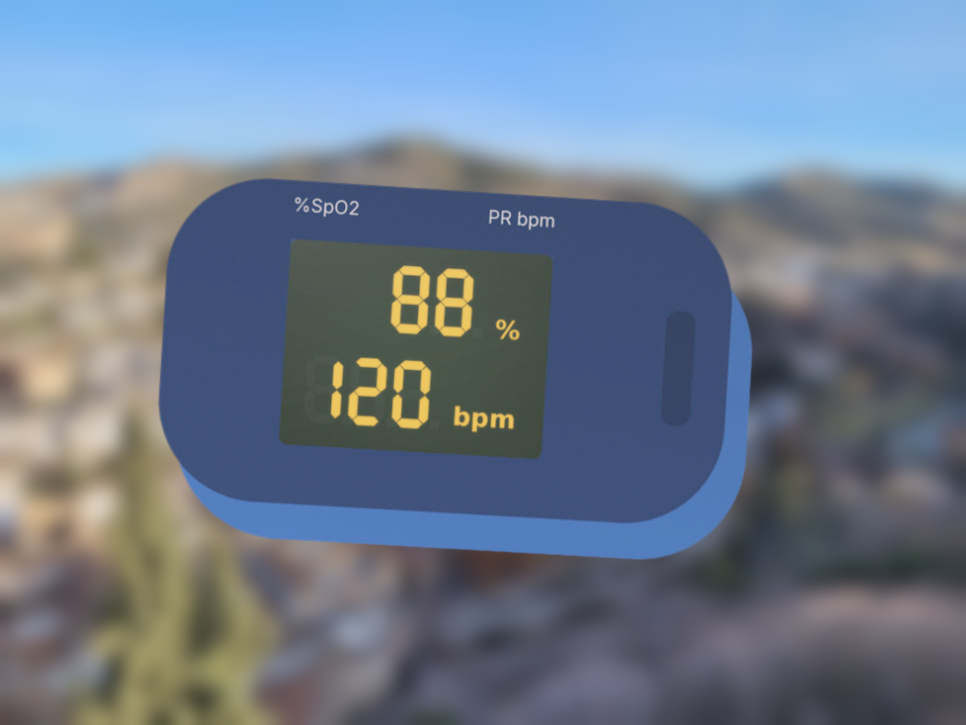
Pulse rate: 120 bpm
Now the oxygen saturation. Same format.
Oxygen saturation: 88 %
